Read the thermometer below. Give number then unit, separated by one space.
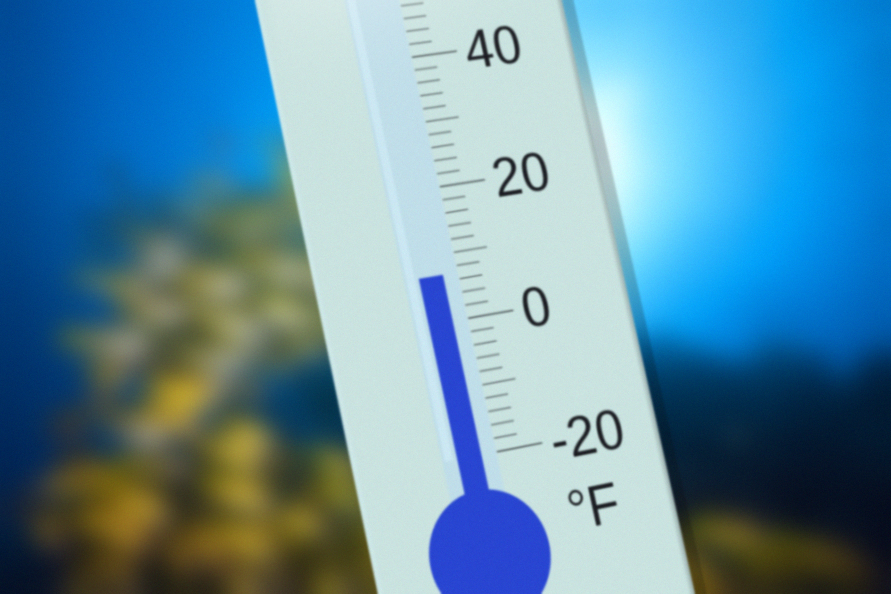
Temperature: 7 °F
